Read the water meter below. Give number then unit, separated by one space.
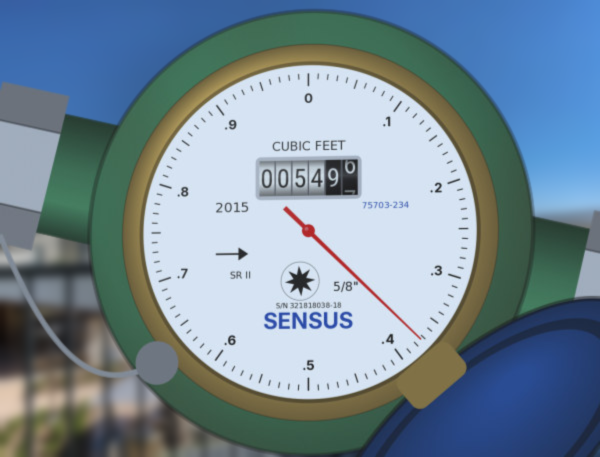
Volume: 5496.37 ft³
